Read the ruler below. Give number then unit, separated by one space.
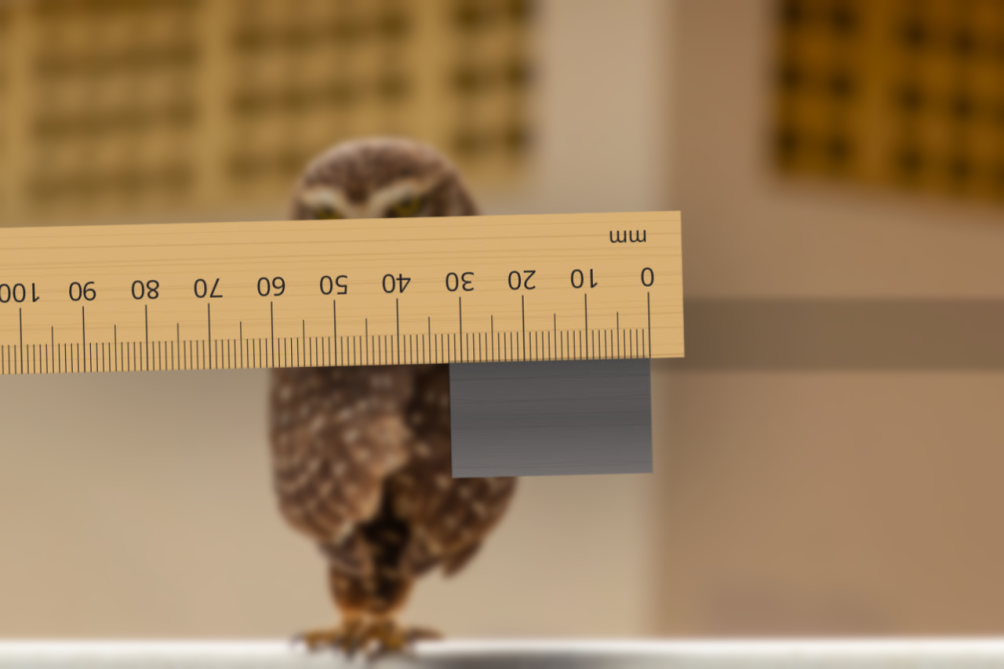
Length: 32 mm
